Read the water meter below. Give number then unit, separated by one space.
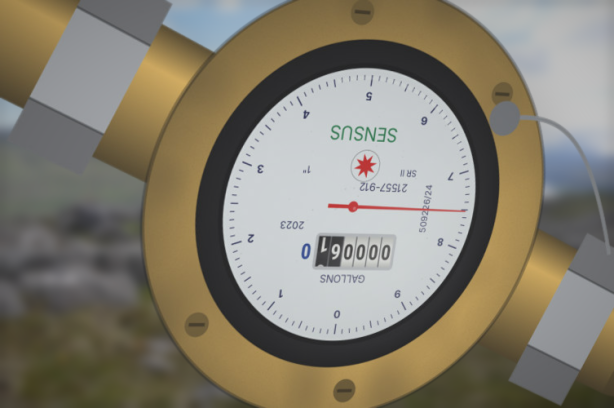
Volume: 607.5 gal
